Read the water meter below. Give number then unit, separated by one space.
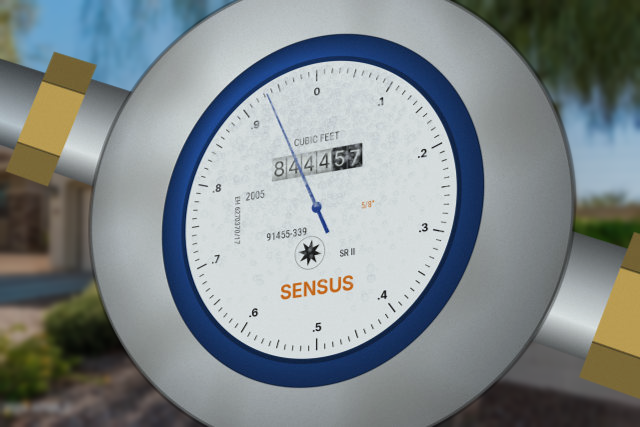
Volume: 844456.93 ft³
